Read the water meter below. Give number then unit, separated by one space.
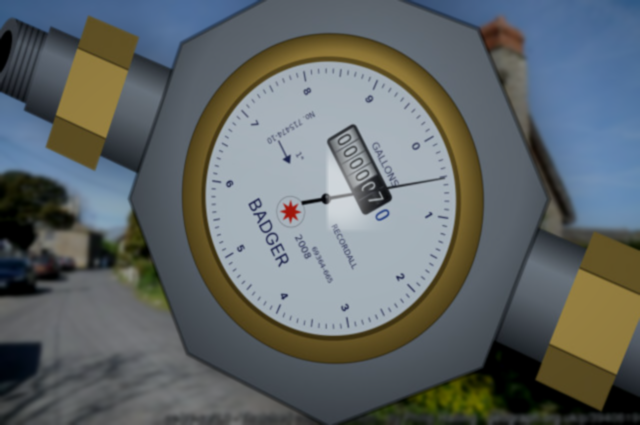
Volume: 70.5 gal
